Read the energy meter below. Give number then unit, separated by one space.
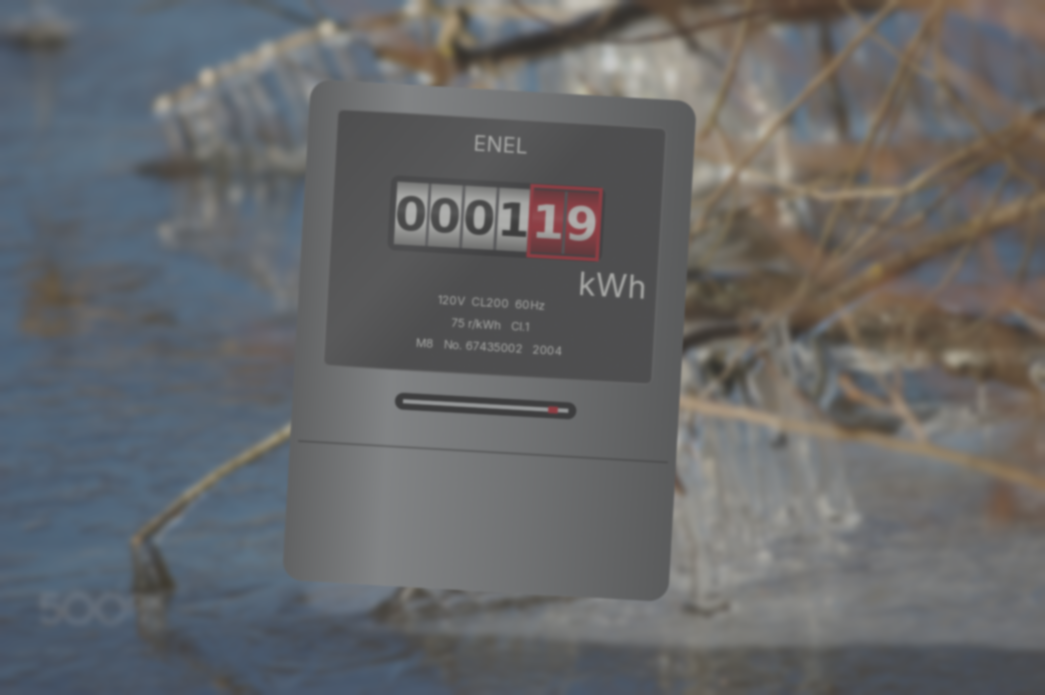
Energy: 1.19 kWh
